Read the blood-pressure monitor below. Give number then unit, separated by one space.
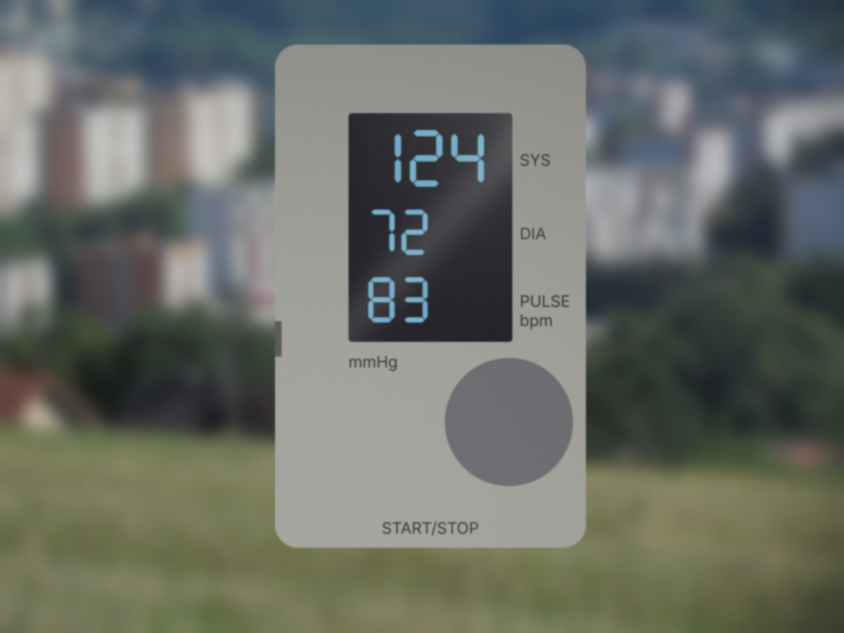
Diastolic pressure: 72 mmHg
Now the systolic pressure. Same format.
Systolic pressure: 124 mmHg
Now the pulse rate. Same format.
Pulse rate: 83 bpm
